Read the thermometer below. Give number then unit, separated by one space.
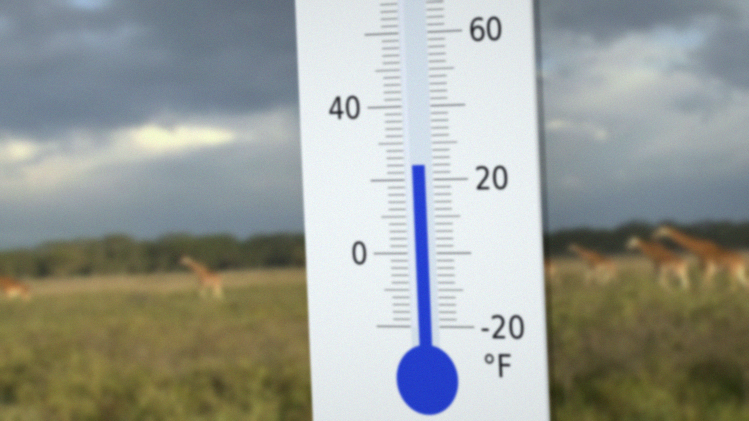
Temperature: 24 °F
